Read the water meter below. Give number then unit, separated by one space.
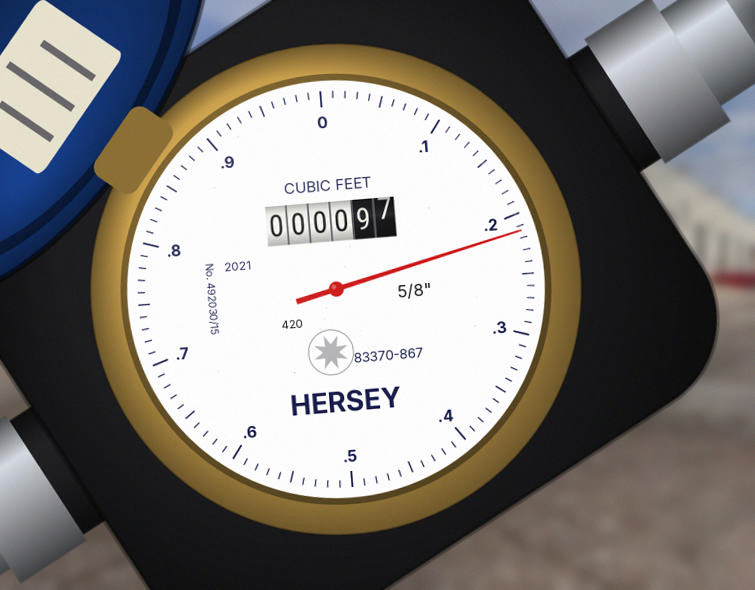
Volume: 97.21 ft³
